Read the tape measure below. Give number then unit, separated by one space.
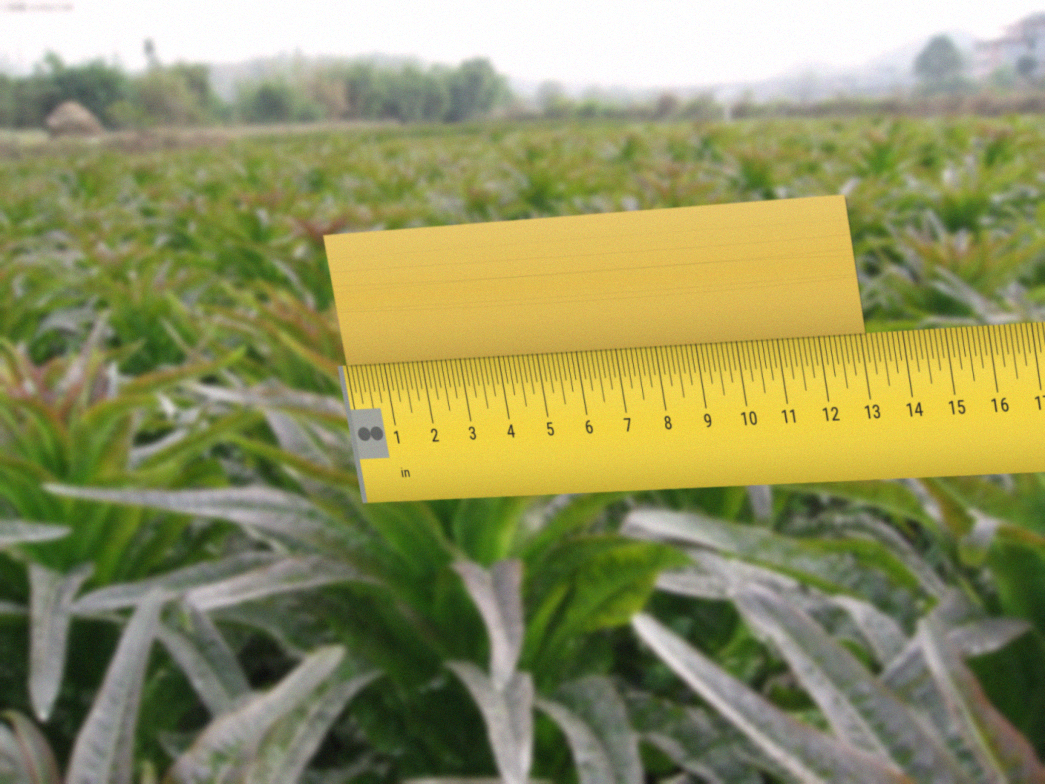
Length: 13.125 in
